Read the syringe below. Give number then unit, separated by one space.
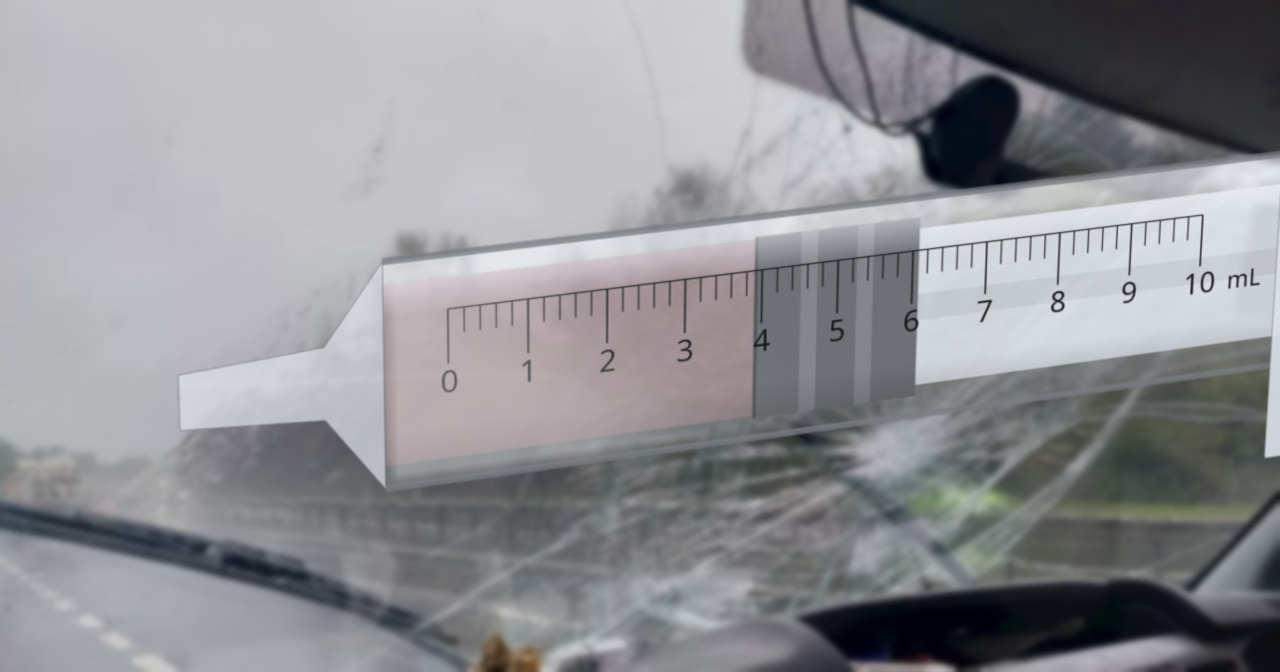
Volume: 3.9 mL
